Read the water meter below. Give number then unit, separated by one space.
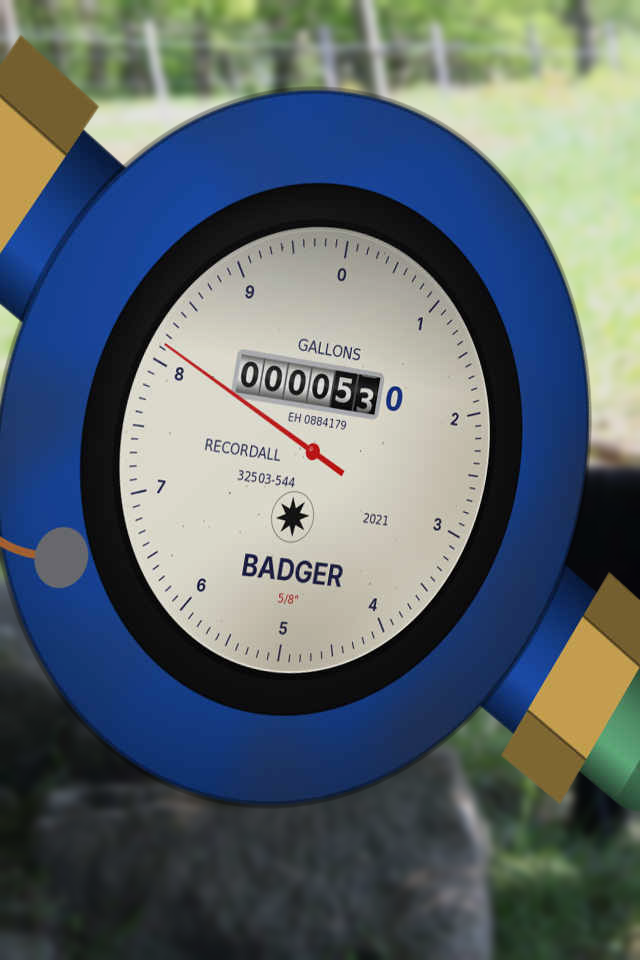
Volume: 528.1 gal
